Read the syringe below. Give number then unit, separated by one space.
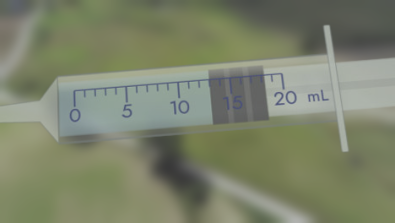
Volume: 13 mL
